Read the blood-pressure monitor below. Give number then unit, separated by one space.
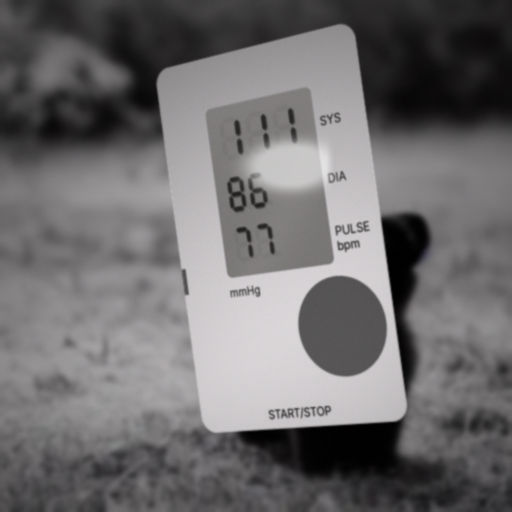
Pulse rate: 77 bpm
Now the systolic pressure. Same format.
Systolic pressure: 111 mmHg
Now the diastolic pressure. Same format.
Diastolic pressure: 86 mmHg
